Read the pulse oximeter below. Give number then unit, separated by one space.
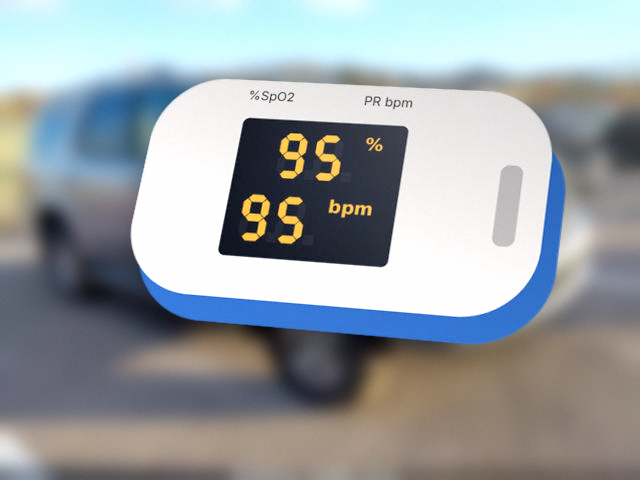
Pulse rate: 95 bpm
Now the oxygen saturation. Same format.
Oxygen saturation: 95 %
